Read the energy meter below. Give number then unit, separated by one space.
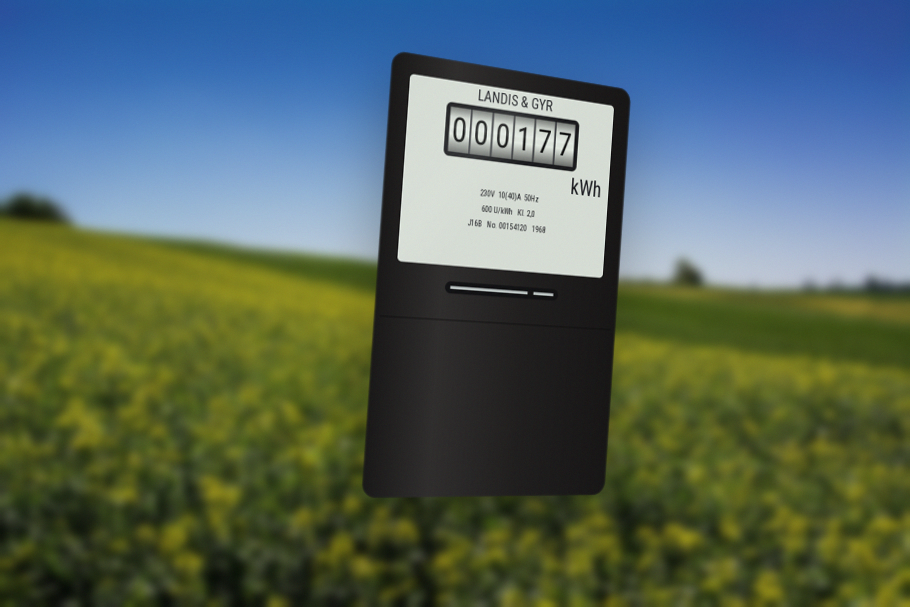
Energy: 177 kWh
